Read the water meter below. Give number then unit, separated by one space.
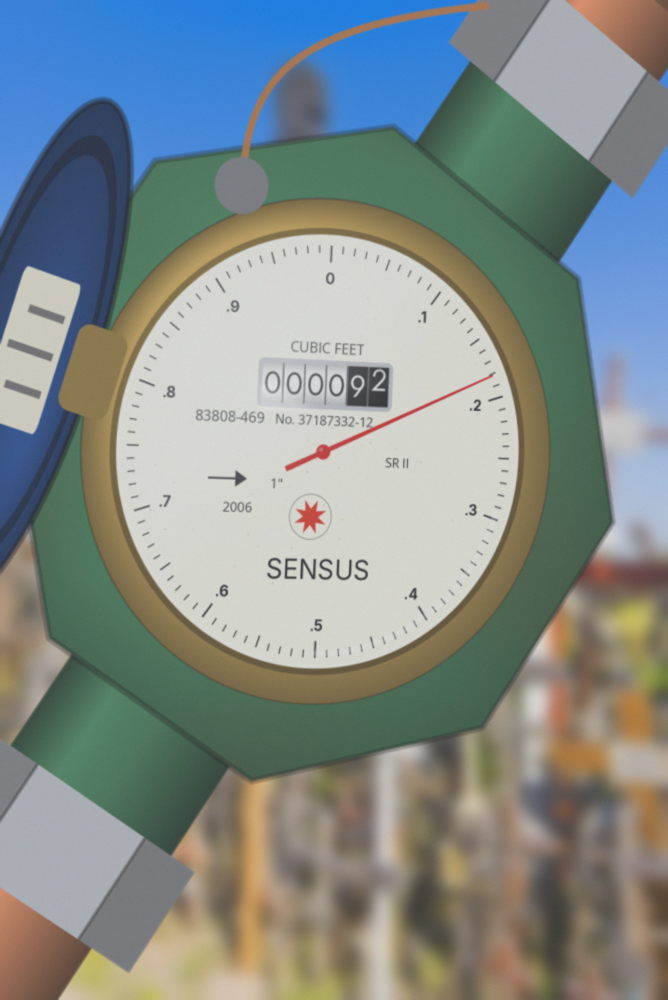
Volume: 92.18 ft³
